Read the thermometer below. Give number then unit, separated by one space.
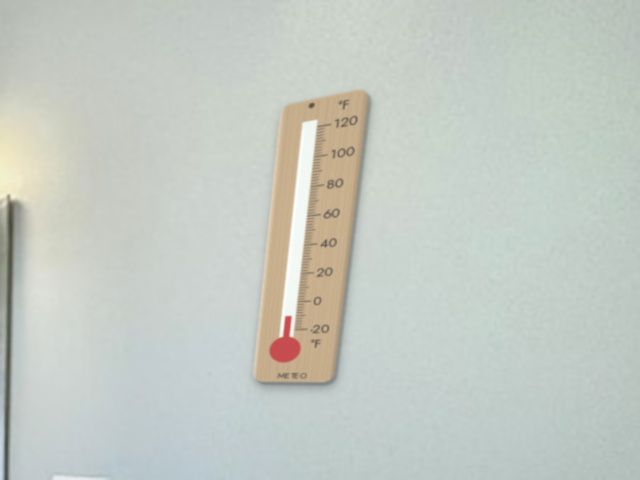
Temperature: -10 °F
